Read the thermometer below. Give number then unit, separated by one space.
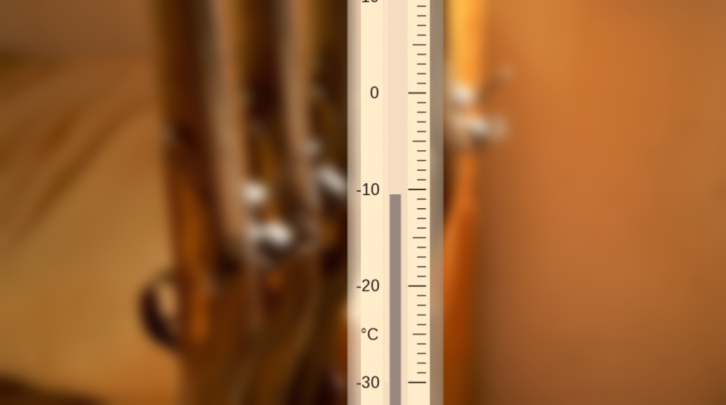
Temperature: -10.5 °C
